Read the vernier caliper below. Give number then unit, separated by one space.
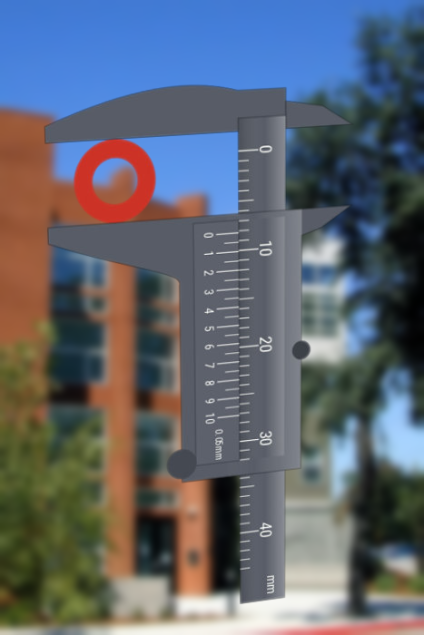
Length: 8.2 mm
